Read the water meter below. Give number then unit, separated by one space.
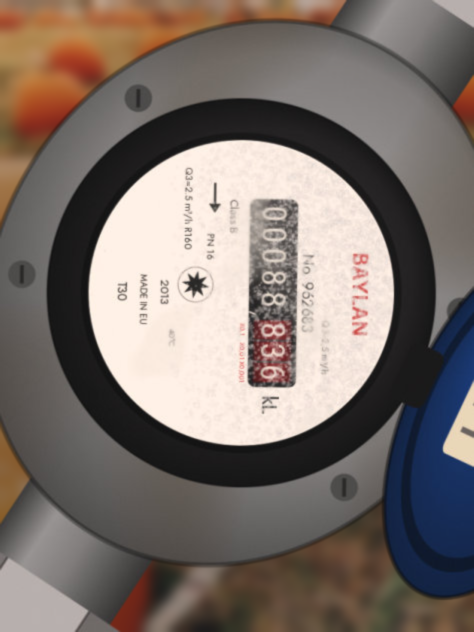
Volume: 88.836 kL
